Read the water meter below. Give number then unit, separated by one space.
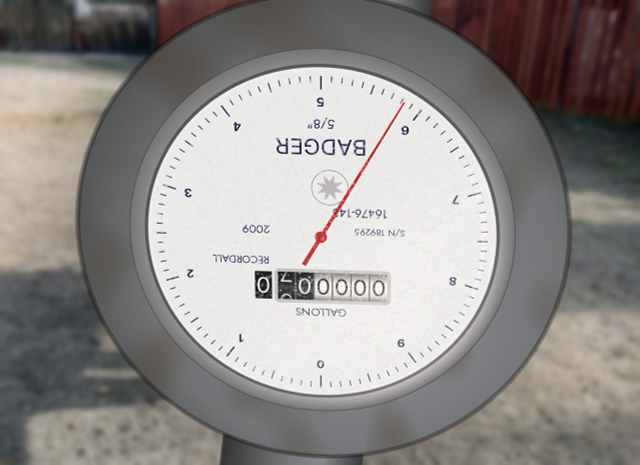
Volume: 65.8 gal
